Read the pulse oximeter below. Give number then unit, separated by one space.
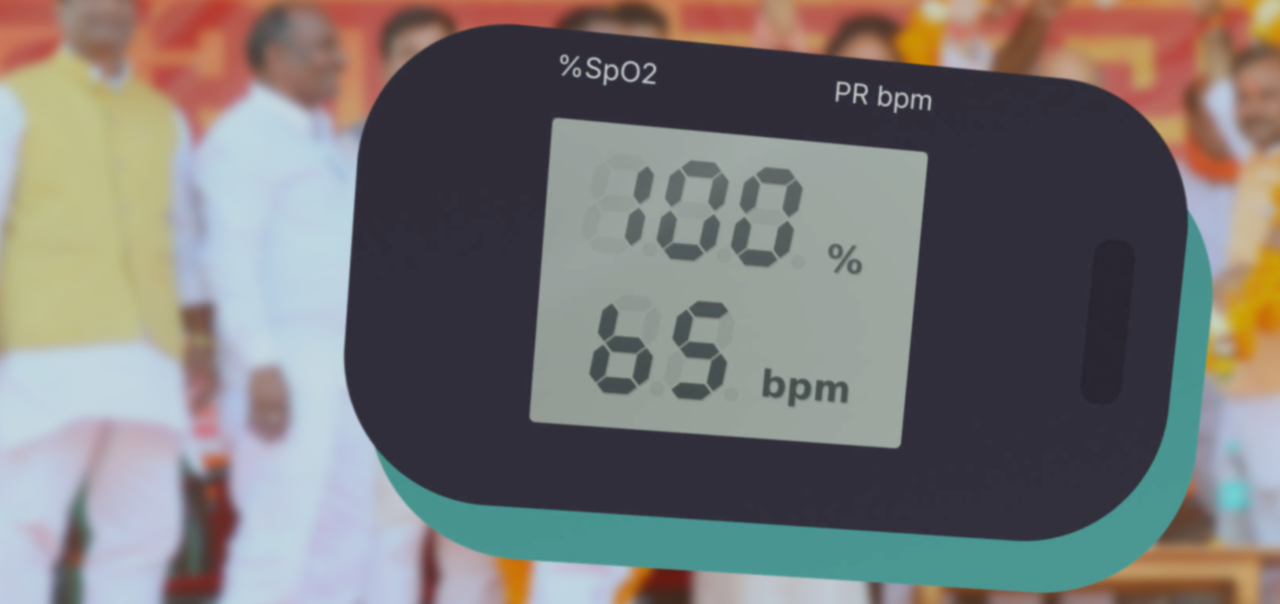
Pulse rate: 65 bpm
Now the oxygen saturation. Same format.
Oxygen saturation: 100 %
